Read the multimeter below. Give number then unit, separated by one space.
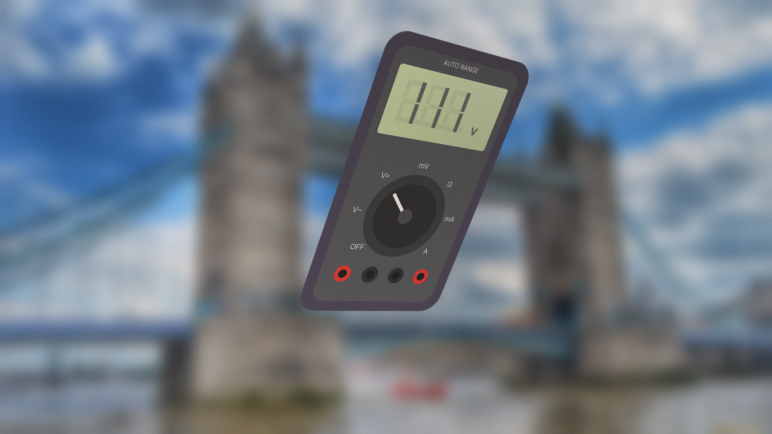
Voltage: 111 V
